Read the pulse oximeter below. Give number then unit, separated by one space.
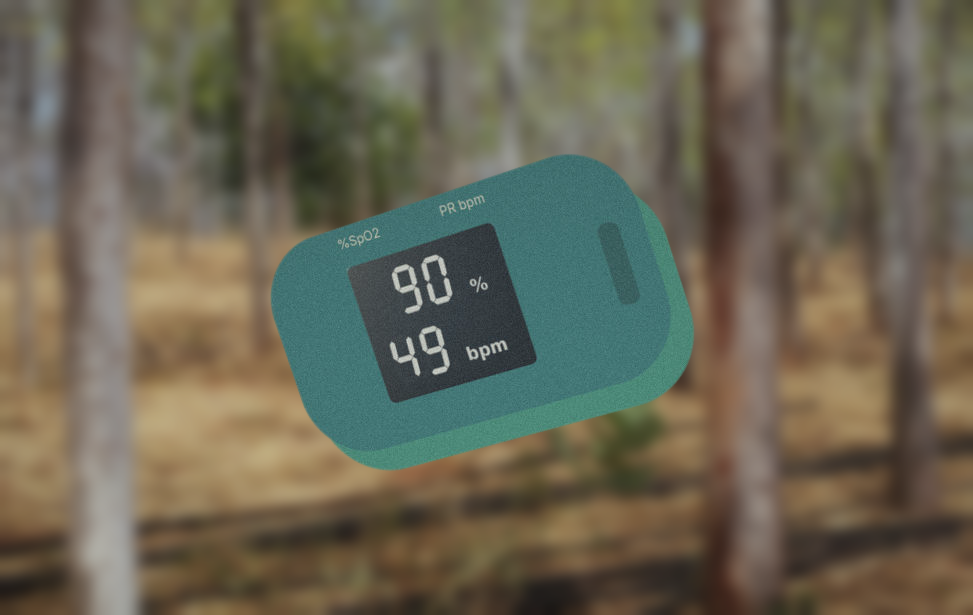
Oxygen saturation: 90 %
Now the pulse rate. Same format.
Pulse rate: 49 bpm
